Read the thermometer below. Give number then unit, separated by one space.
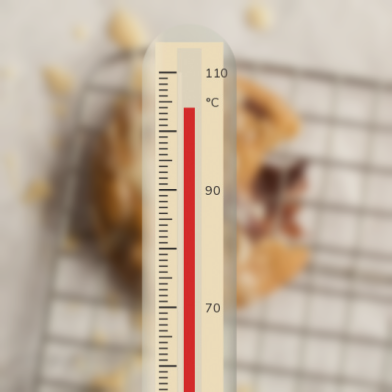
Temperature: 104 °C
